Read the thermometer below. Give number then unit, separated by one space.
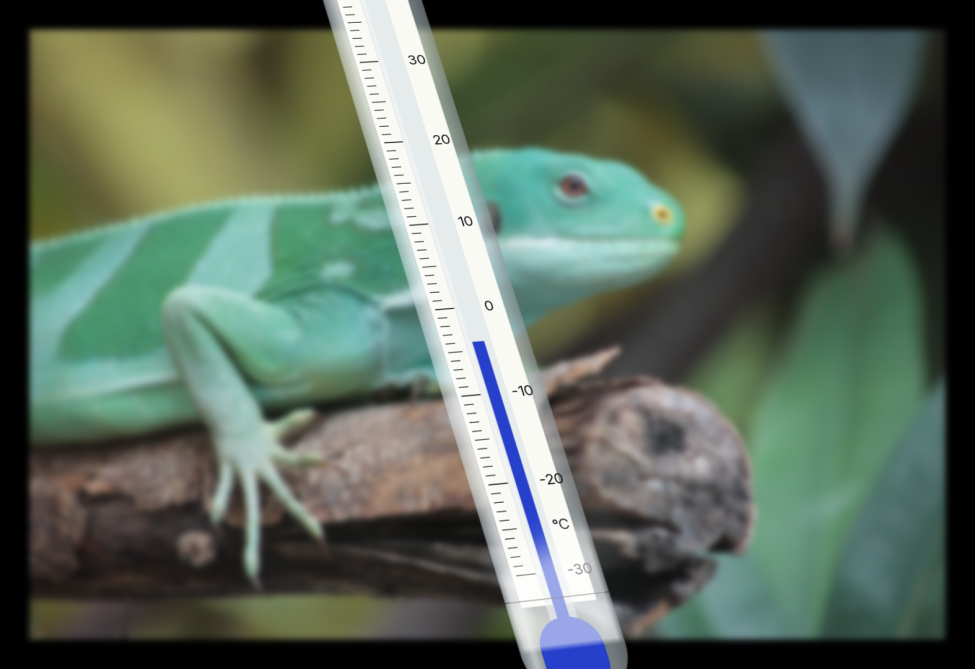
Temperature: -4 °C
